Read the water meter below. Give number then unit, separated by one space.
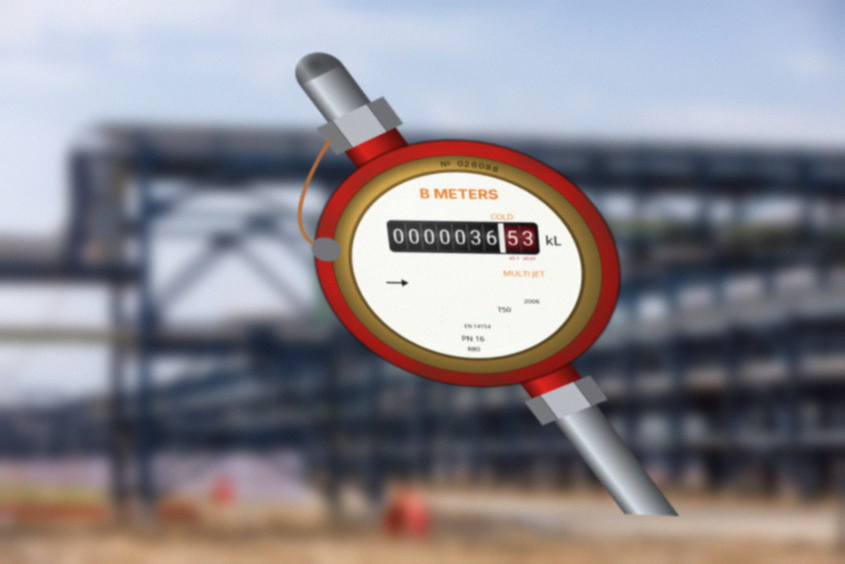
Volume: 36.53 kL
